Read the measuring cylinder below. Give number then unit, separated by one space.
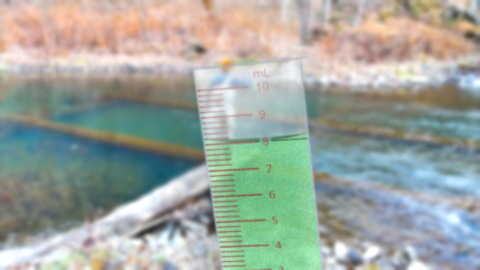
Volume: 8 mL
